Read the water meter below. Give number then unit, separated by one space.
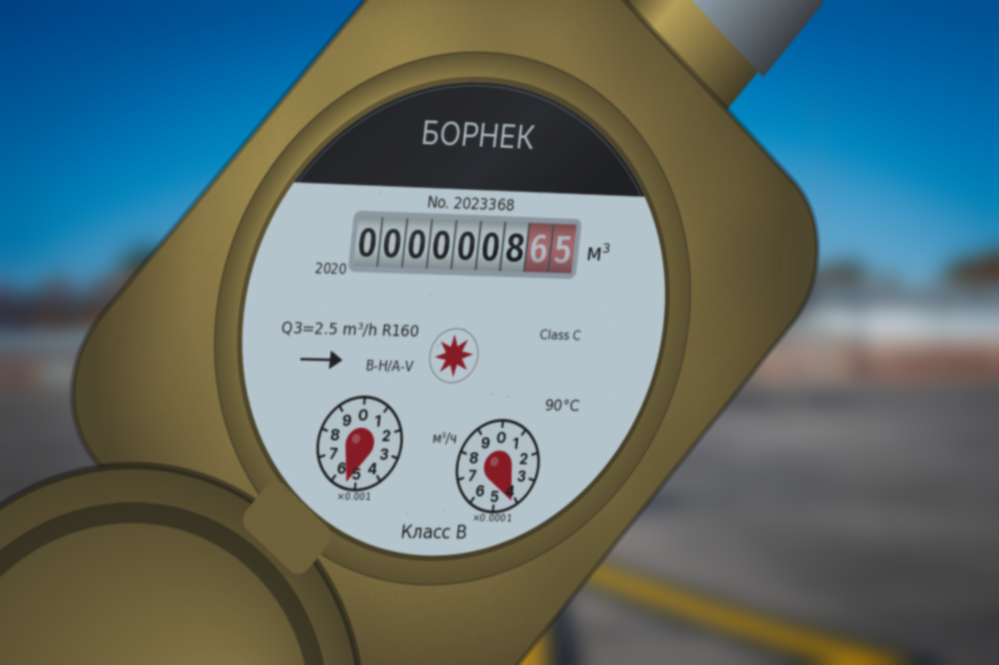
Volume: 8.6554 m³
